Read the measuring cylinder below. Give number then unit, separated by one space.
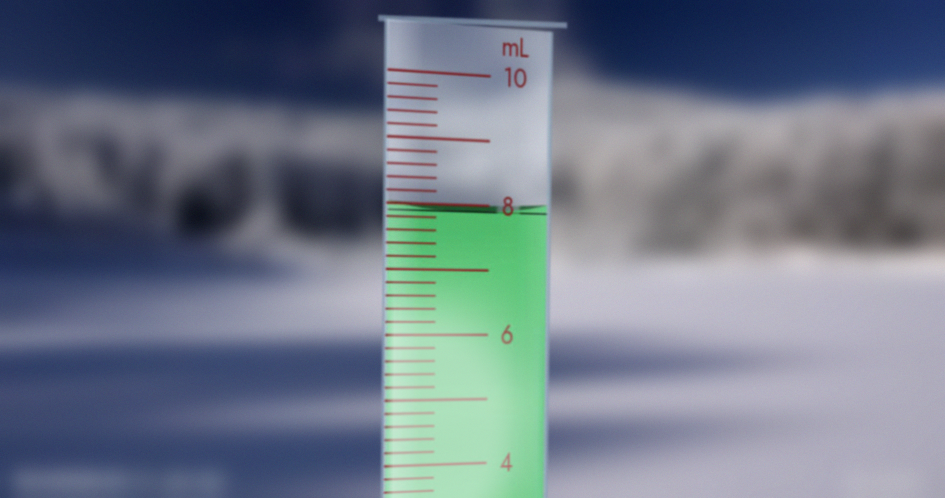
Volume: 7.9 mL
